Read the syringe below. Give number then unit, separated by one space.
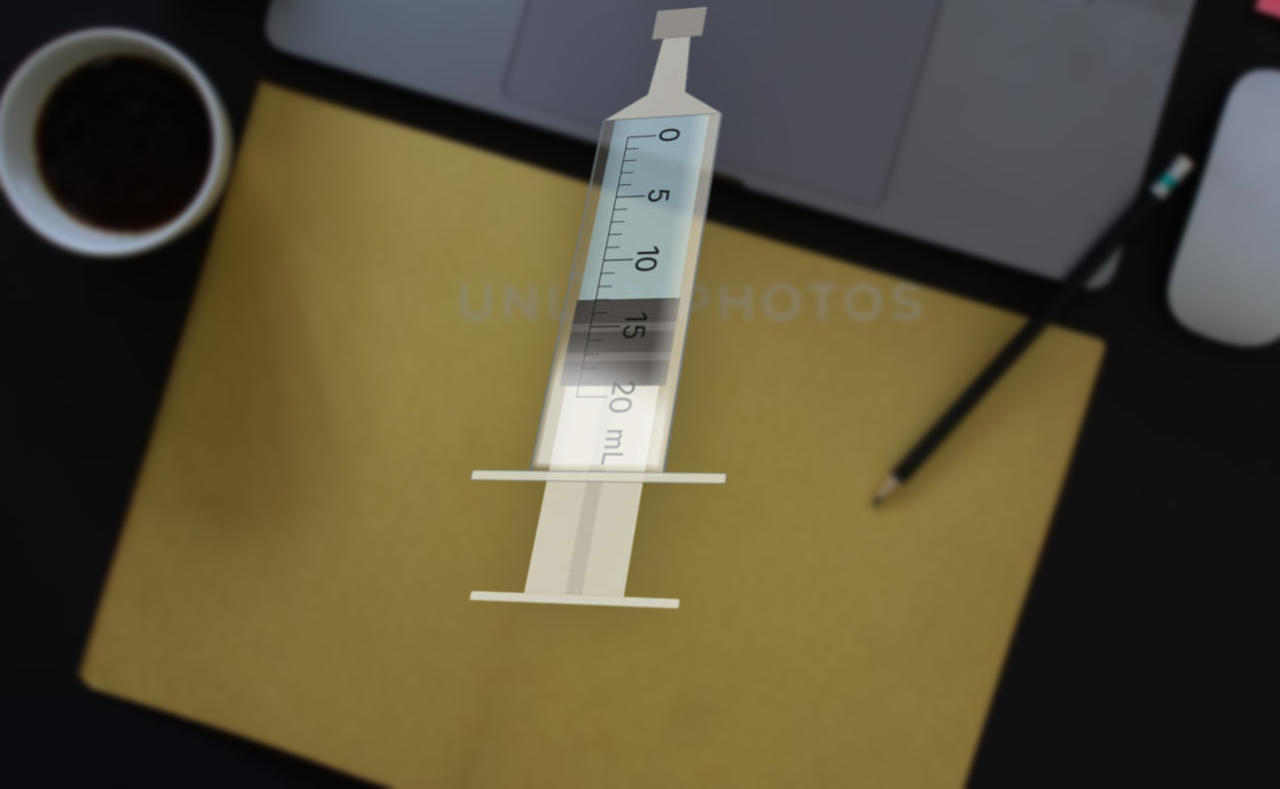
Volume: 13 mL
